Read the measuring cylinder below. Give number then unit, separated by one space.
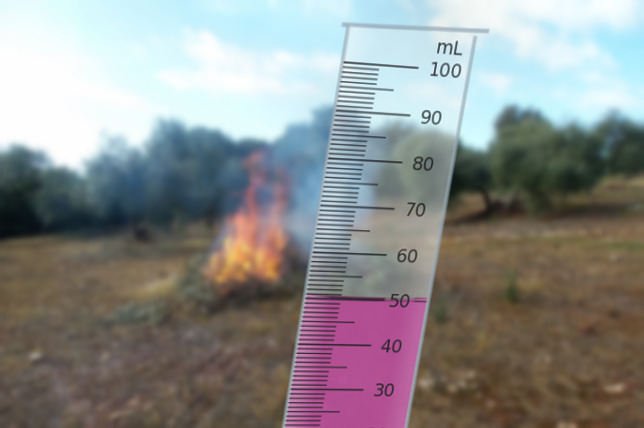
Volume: 50 mL
